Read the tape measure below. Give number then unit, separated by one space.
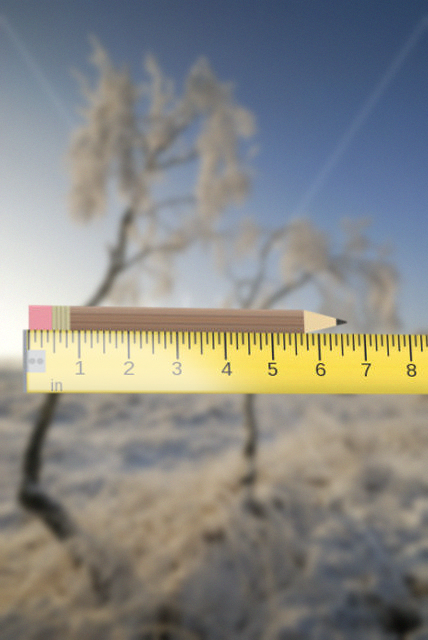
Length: 6.625 in
